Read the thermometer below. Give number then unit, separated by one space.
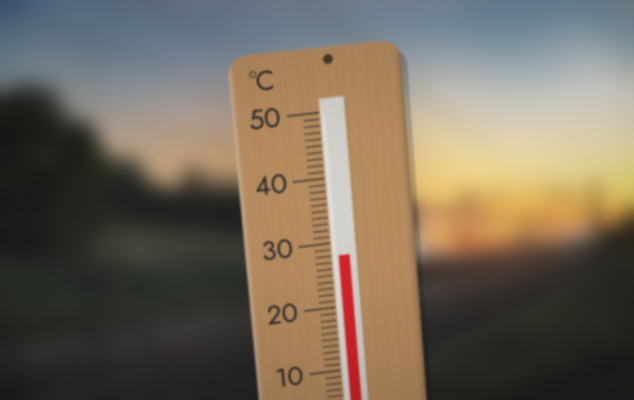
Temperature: 28 °C
